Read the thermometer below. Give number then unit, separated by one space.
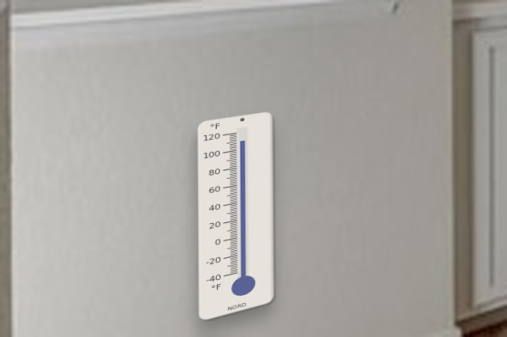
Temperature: 110 °F
